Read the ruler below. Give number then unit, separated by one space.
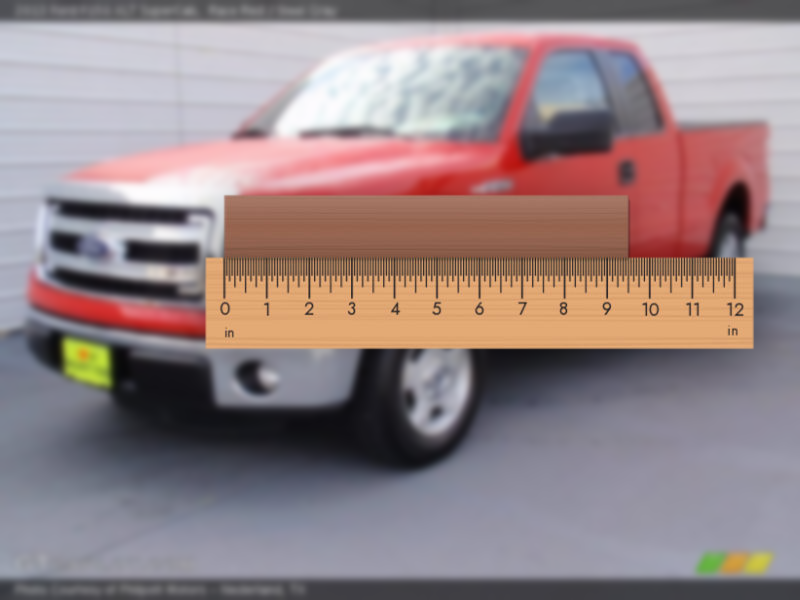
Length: 9.5 in
